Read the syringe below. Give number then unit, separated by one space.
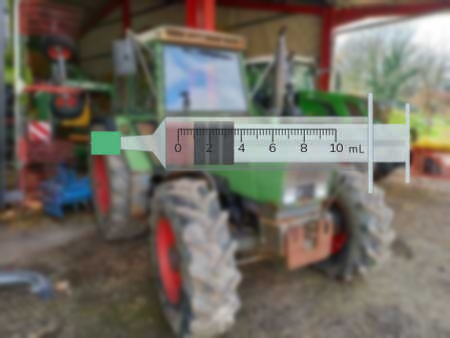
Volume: 1 mL
